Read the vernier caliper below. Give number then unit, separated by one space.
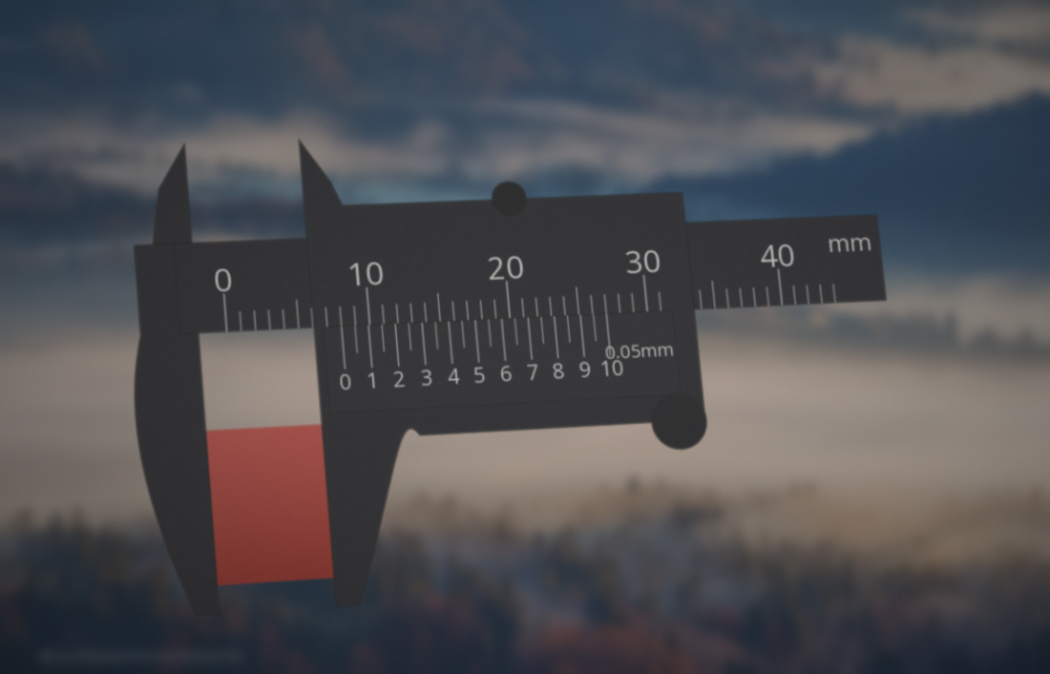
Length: 8.0 mm
